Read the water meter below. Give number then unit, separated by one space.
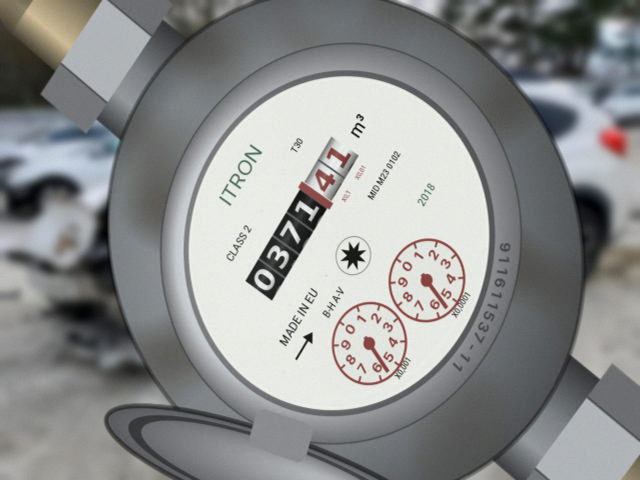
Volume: 371.4155 m³
